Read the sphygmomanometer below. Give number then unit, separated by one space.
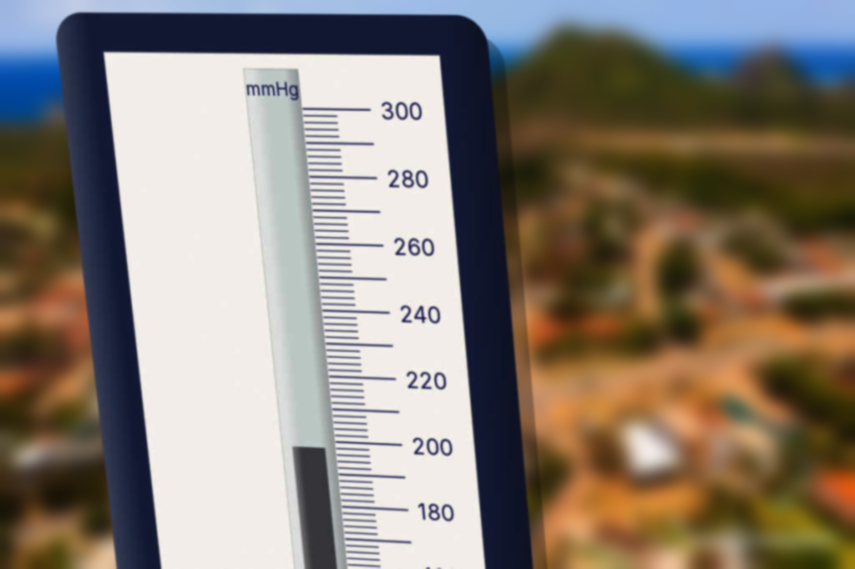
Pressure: 198 mmHg
